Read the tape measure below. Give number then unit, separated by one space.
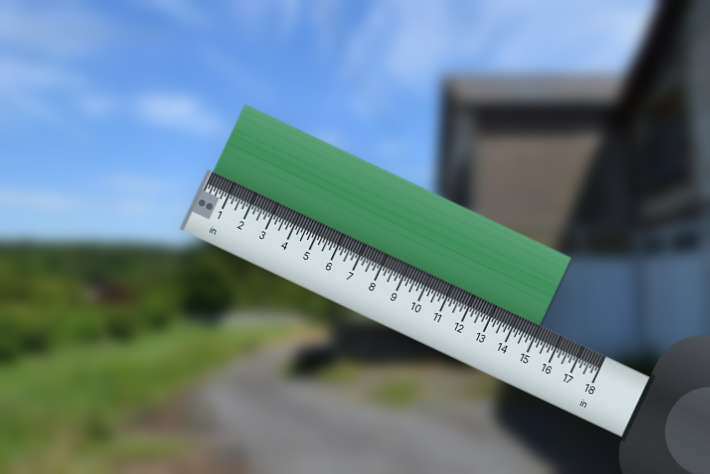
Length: 15 in
